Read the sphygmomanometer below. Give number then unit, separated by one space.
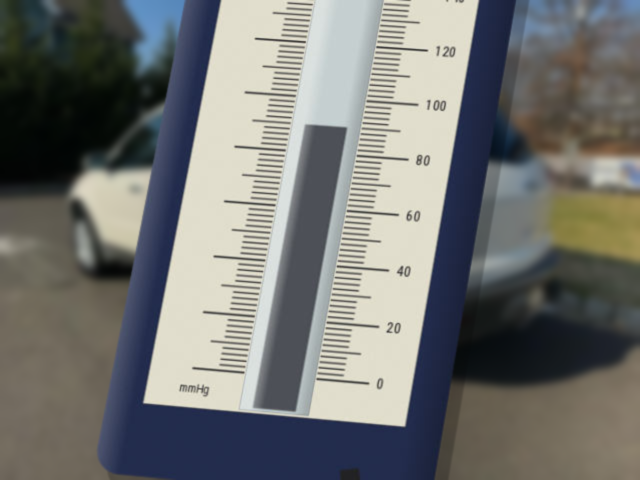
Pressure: 90 mmHg
